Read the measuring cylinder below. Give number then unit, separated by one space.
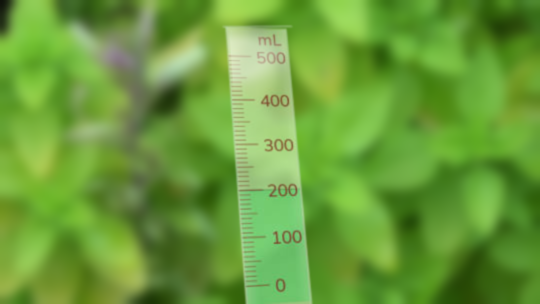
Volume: 200 mL
